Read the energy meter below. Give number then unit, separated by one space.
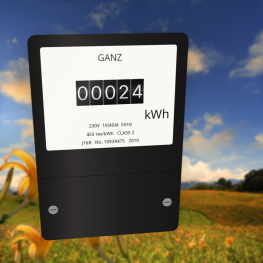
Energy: 24 kWh
